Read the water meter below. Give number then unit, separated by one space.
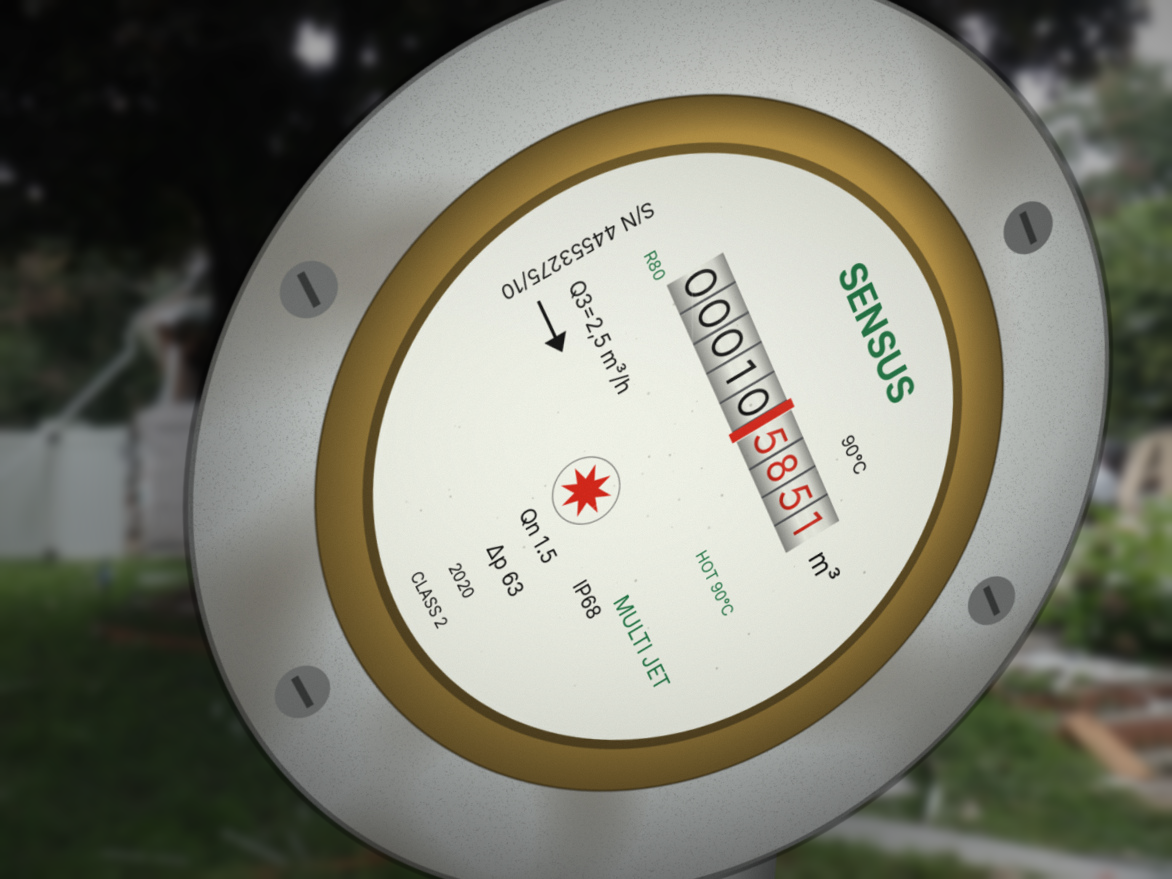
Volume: 10.5851 m³
